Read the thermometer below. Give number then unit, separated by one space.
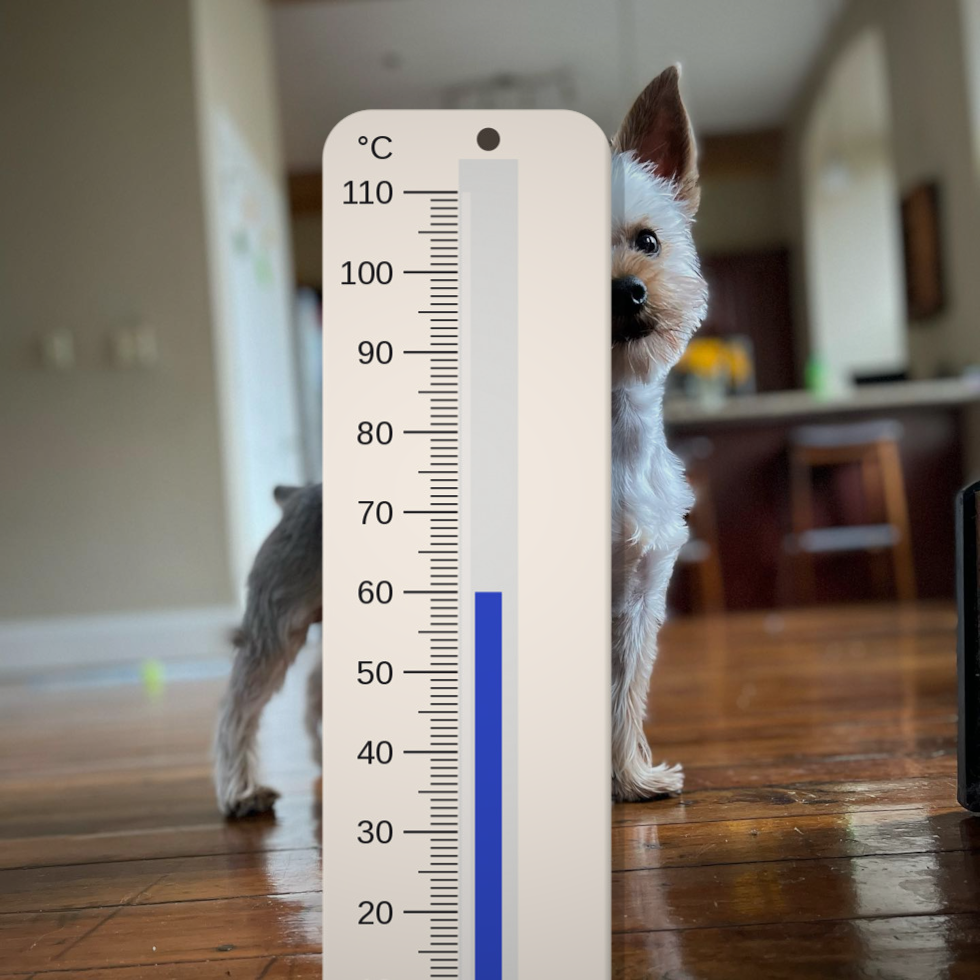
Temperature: 60 °C
